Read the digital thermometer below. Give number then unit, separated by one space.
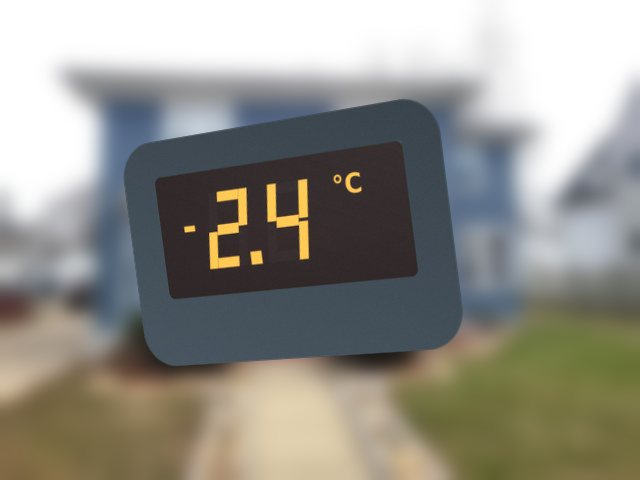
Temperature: -2.4 °C
